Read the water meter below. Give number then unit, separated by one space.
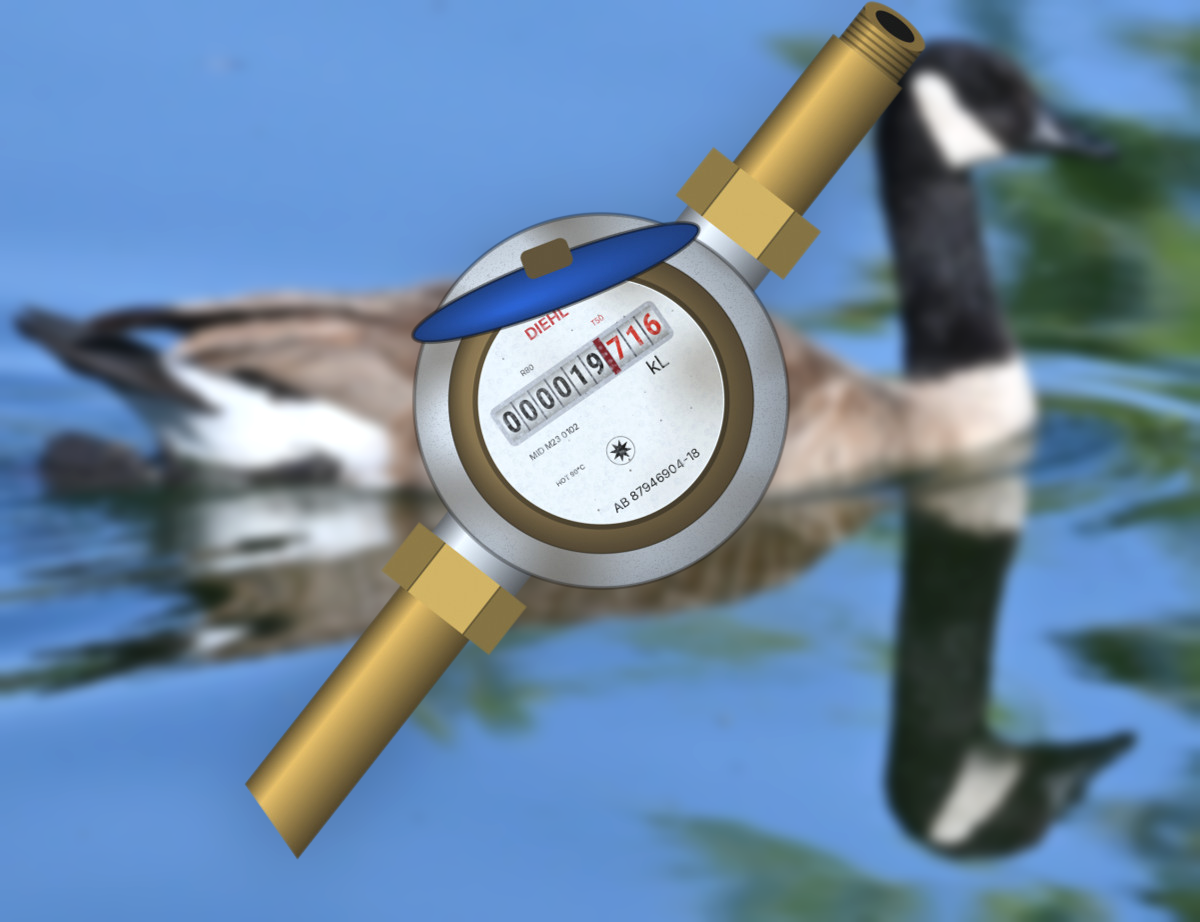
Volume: 19.716 kL
